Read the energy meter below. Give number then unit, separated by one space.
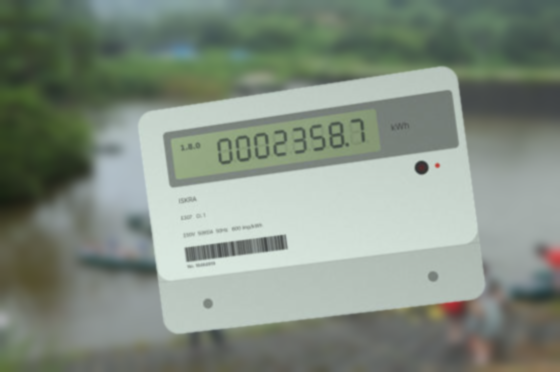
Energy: 2358.7 kWh
